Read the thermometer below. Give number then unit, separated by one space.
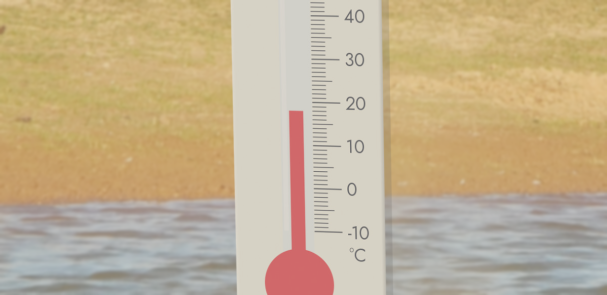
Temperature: 18 °C
